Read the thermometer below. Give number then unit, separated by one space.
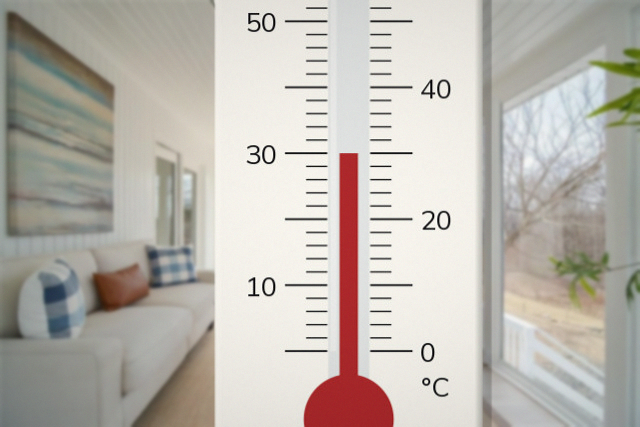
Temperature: 30 °C
